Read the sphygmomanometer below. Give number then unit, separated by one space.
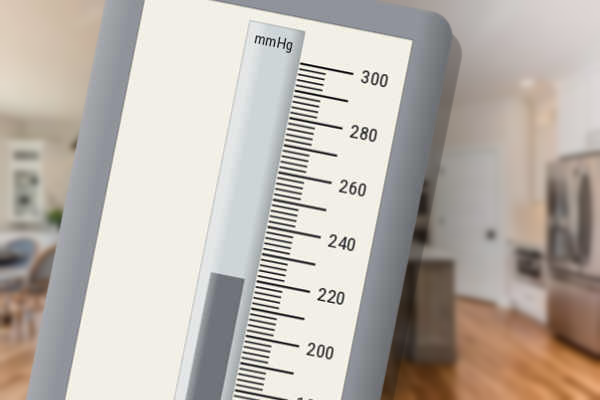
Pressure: 220 mmHg
